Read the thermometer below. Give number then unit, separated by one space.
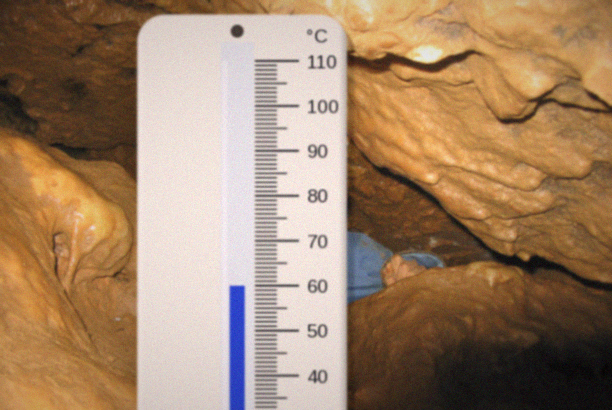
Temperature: 60 °C
